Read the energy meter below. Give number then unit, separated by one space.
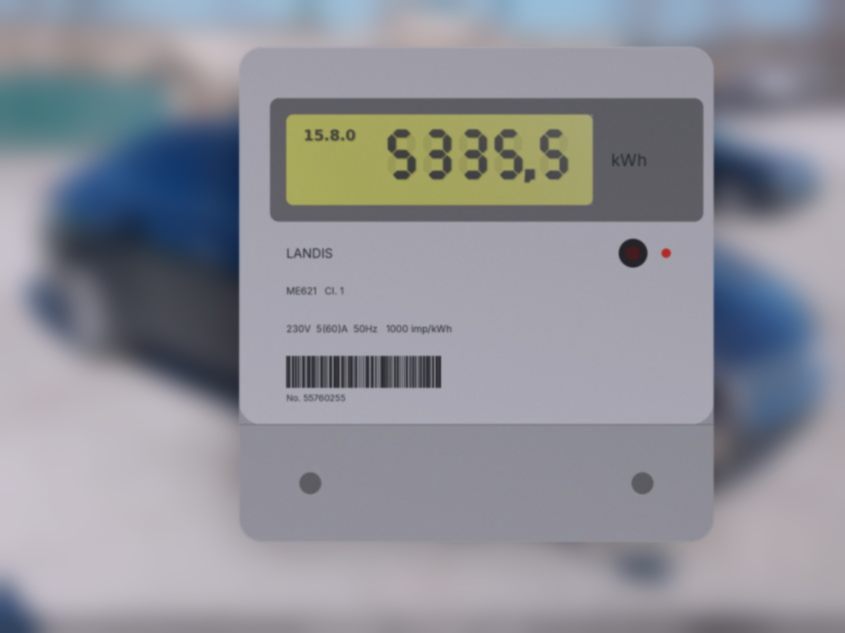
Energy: 5335.5 kWh
